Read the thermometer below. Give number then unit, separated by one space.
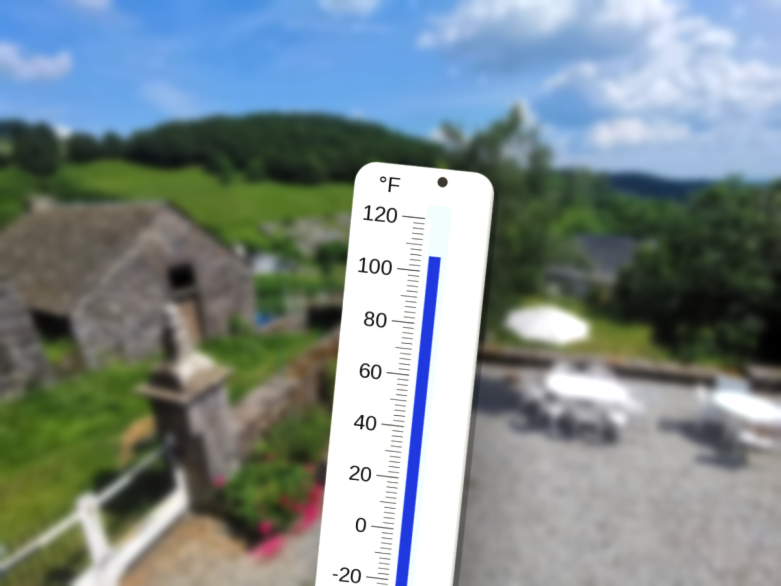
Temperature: 106 °F
